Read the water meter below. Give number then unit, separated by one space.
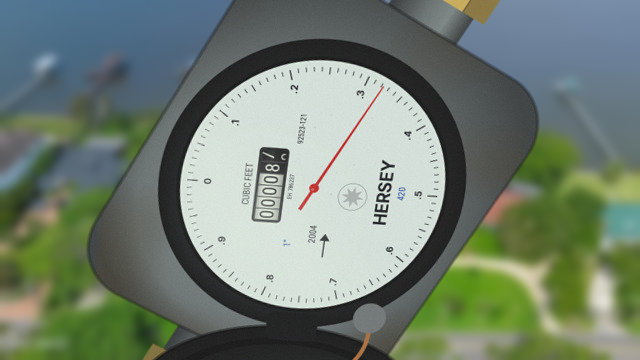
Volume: 87.32 ft³
